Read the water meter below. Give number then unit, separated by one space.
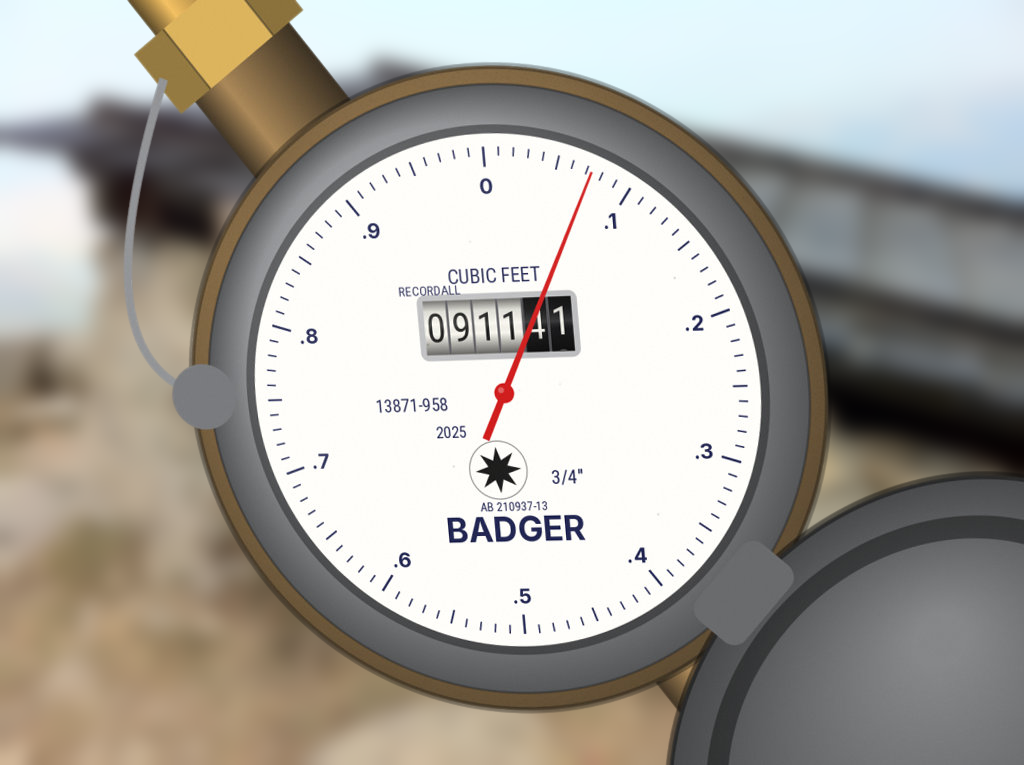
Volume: 91141.07 ft³
